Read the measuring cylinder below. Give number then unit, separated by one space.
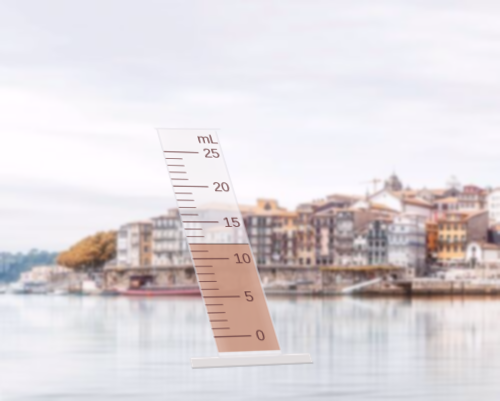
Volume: 12 mL
